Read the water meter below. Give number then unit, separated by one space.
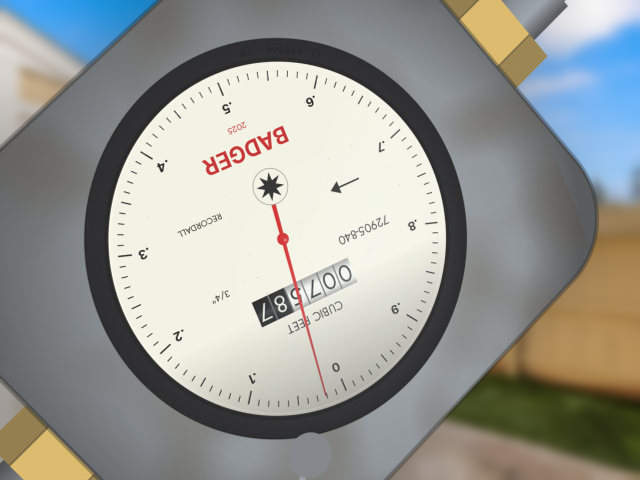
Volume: 7587.02 ft³
